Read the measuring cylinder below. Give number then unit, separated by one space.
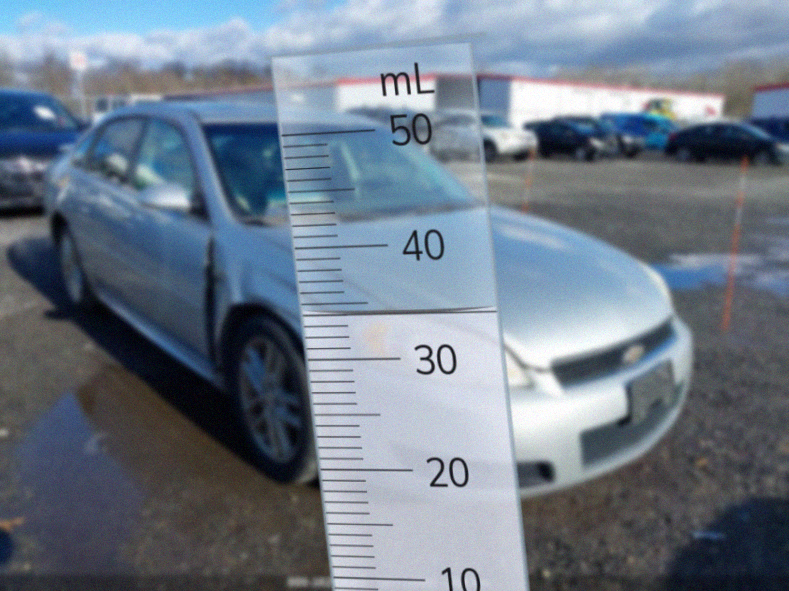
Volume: 34 mL
